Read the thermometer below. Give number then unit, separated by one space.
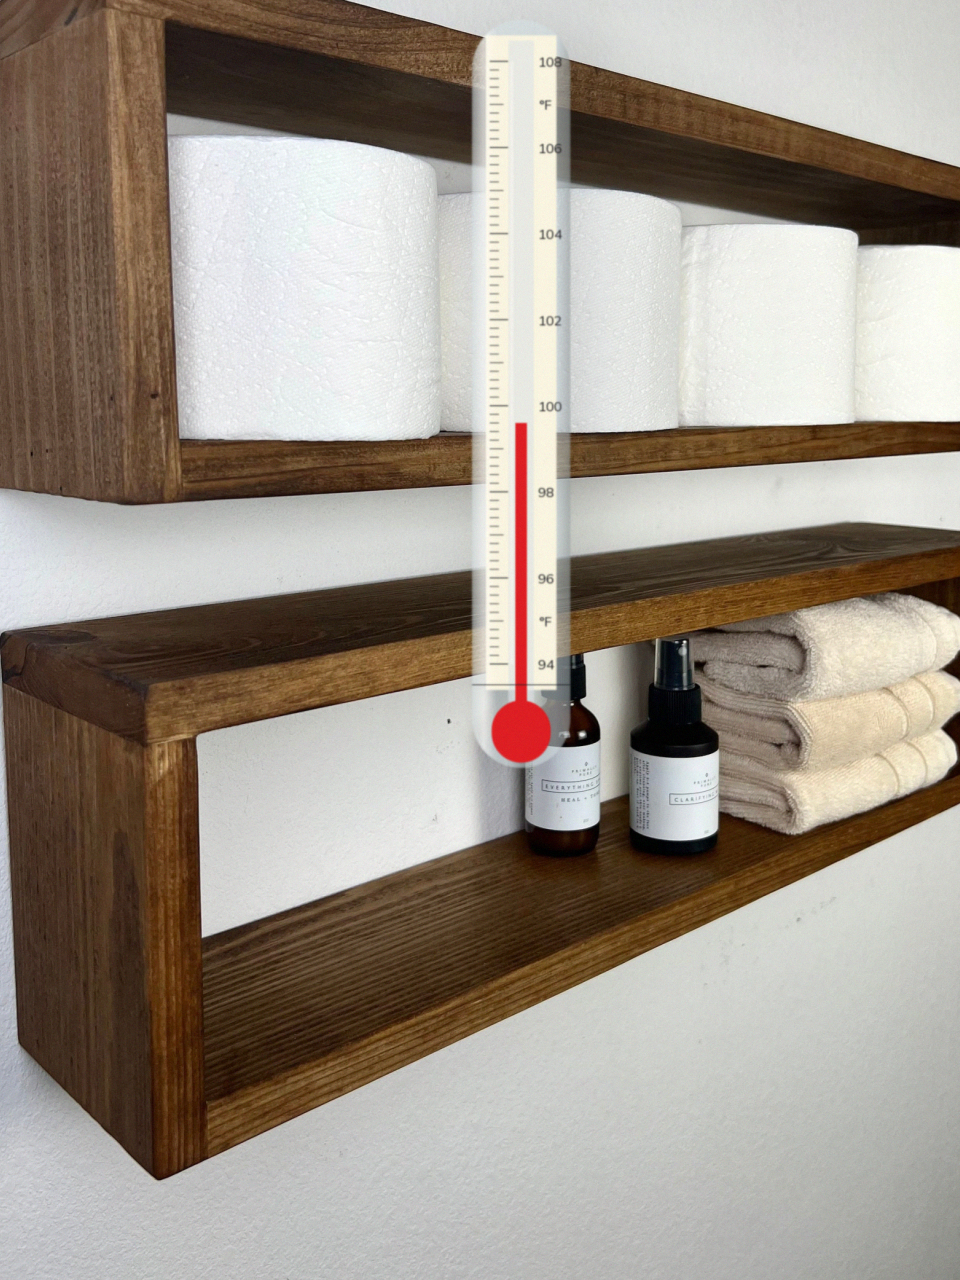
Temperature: 99.6 °F
